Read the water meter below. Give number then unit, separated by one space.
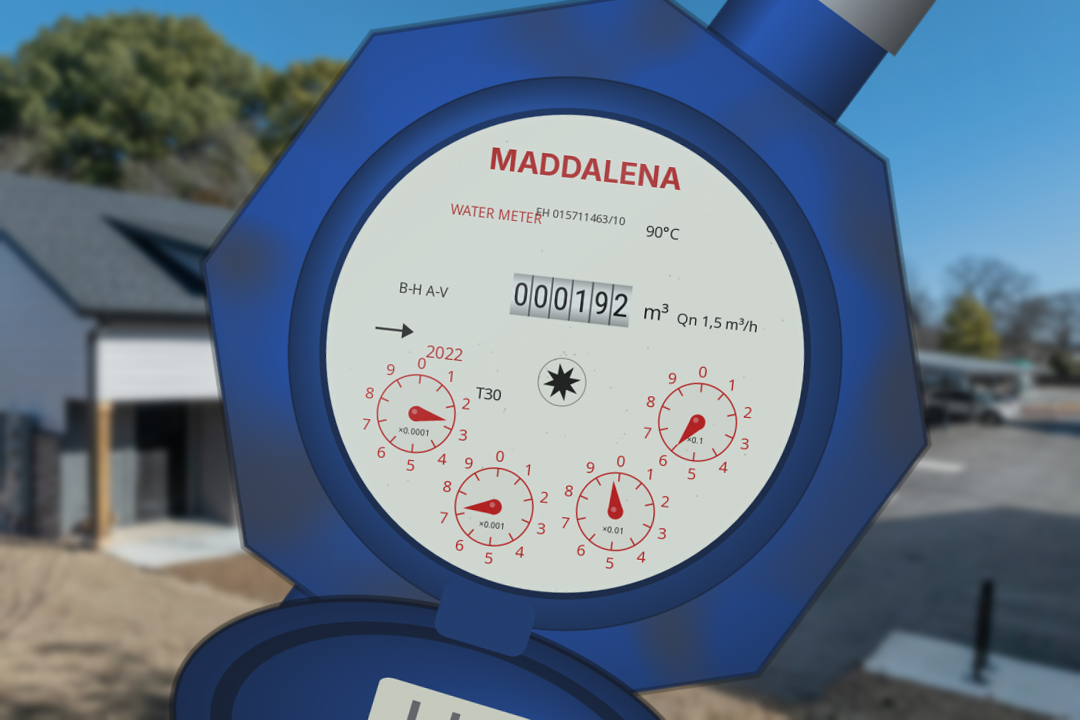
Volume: 192.5972 m³
